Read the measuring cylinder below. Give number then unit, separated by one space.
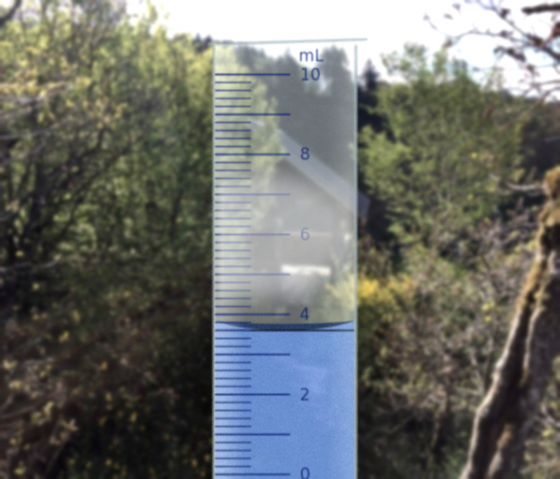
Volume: 3.6 mL
